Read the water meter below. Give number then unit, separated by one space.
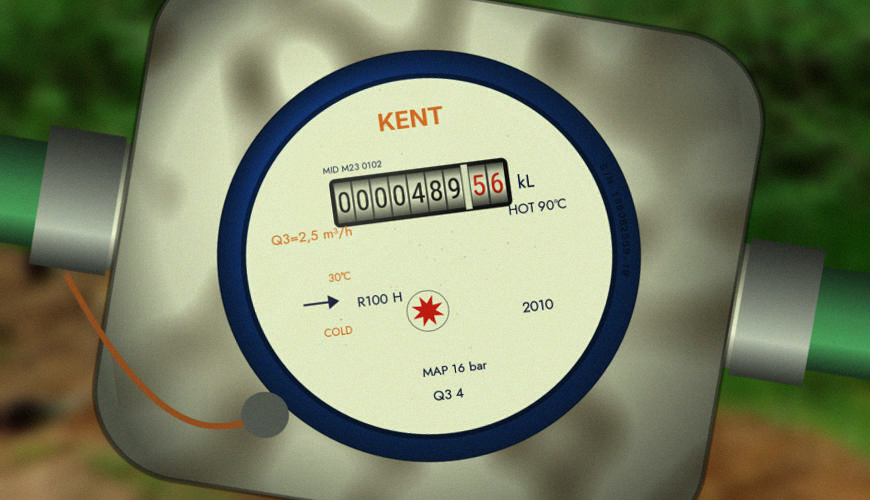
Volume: 489.56 kL
